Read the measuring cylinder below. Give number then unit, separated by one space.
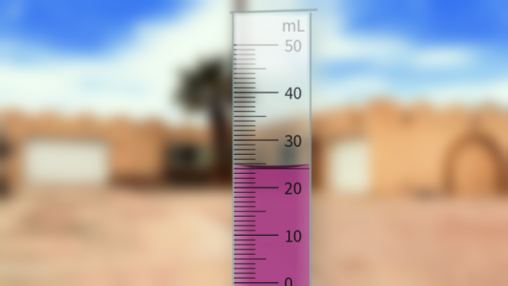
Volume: 24 mL
